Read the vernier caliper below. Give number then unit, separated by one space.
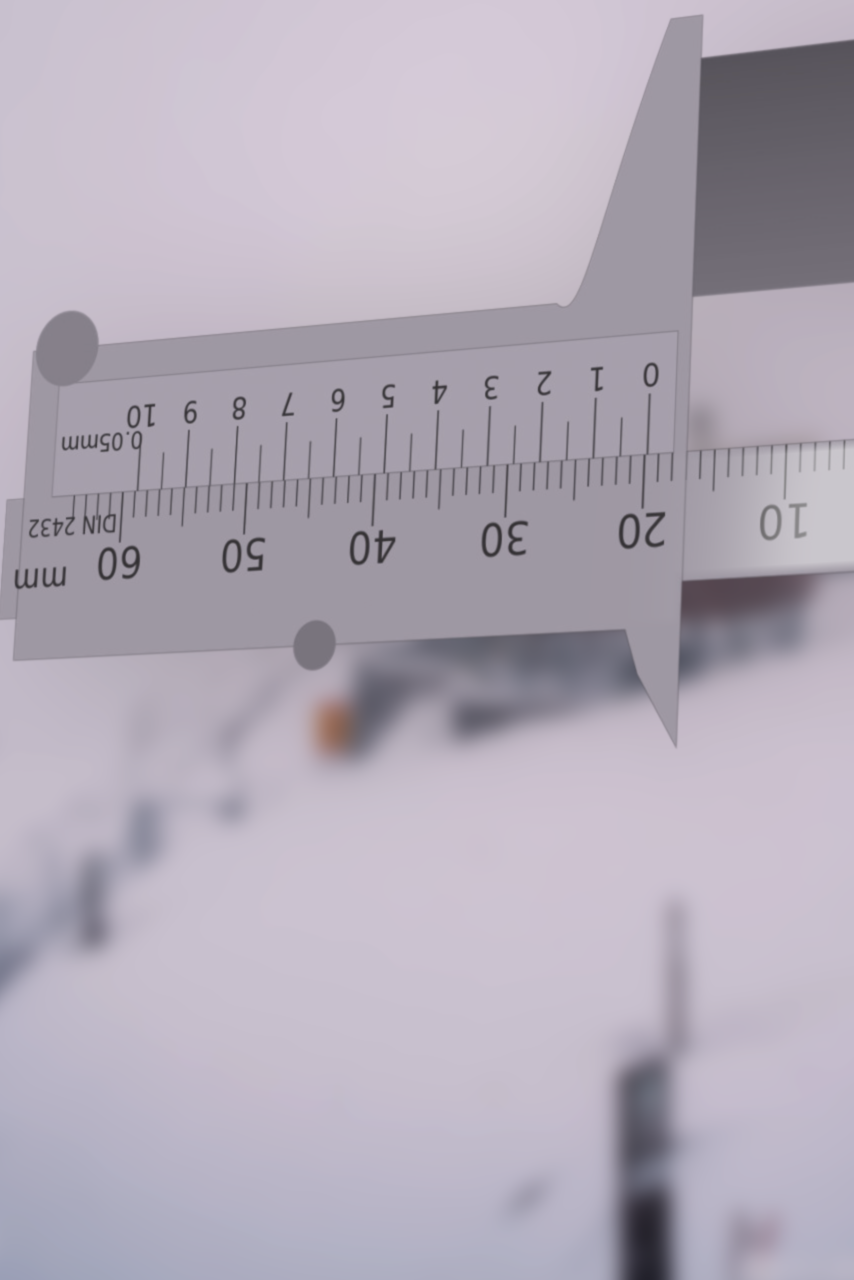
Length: 19.8 mm
